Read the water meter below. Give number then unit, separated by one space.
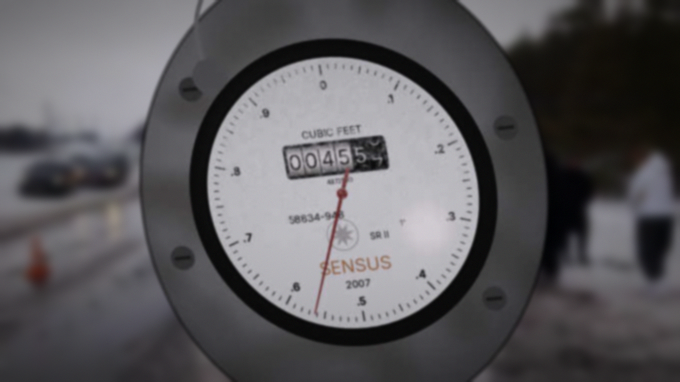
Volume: 4556.56 ft³
